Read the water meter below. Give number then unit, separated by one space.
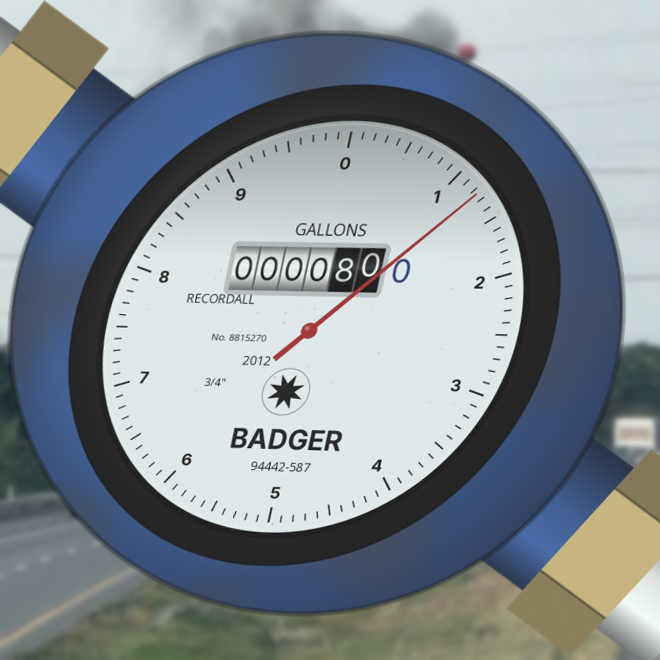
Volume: 801.2 gal
